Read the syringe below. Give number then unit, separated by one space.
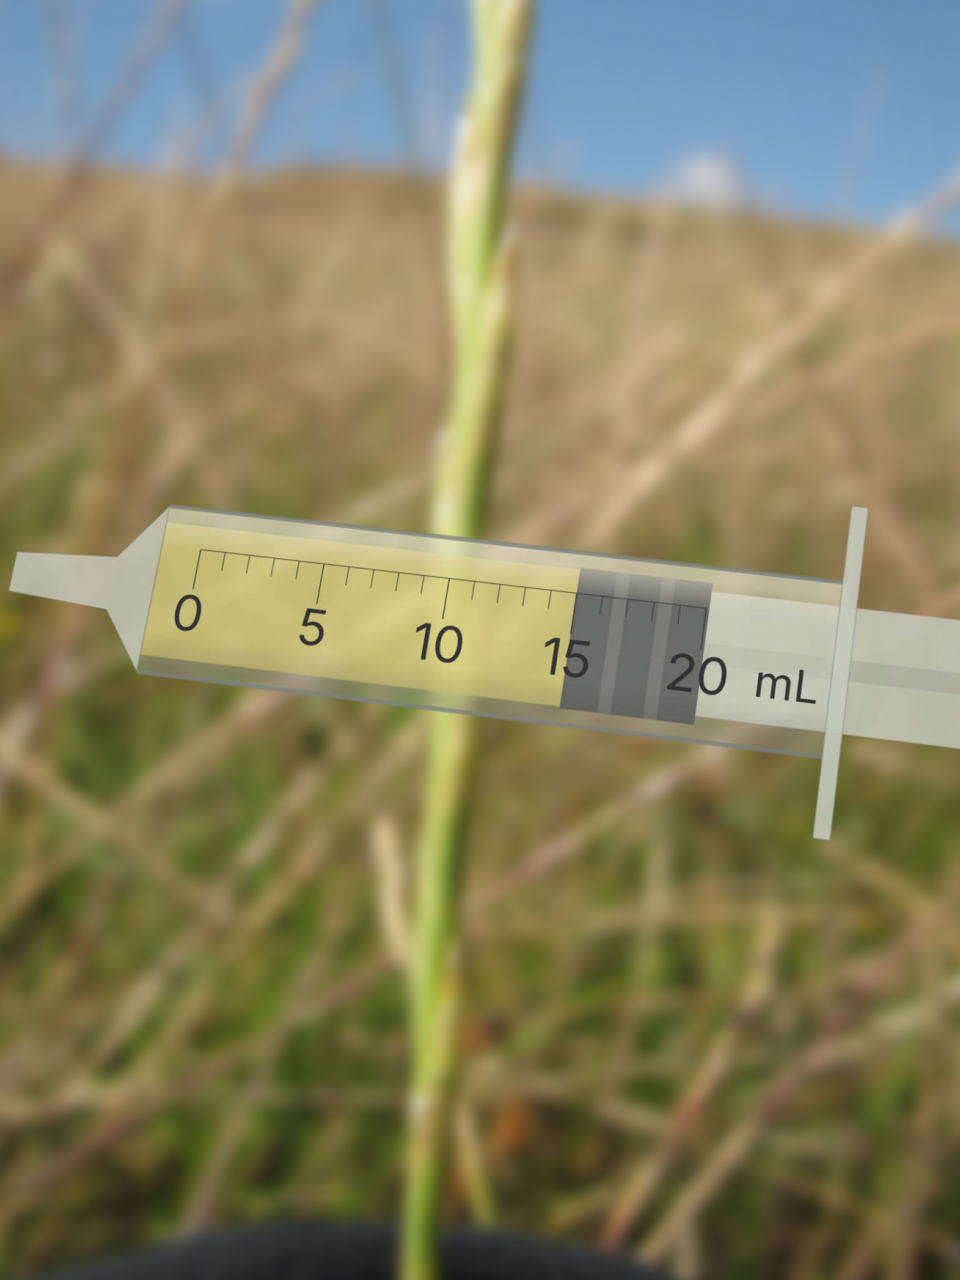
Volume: 15 mL
